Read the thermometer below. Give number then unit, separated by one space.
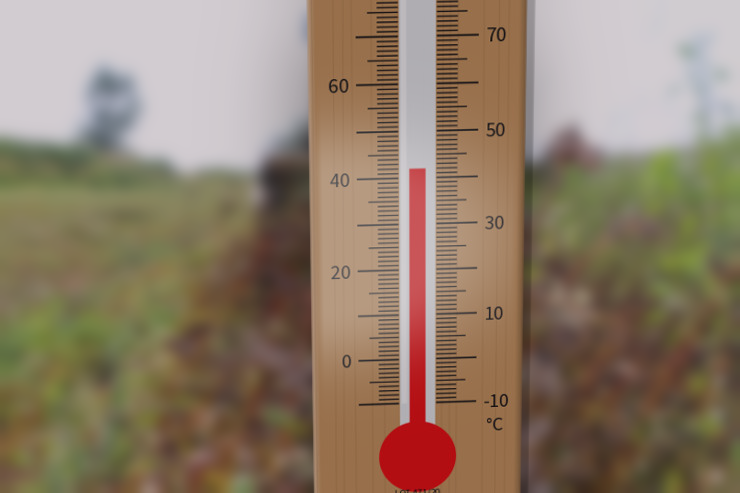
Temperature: 42 °C
